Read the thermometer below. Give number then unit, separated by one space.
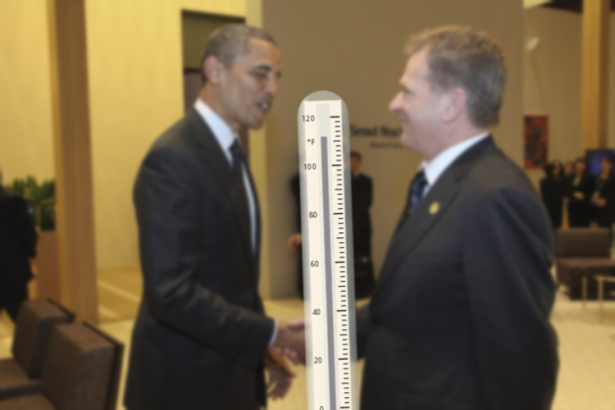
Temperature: 112 °F
